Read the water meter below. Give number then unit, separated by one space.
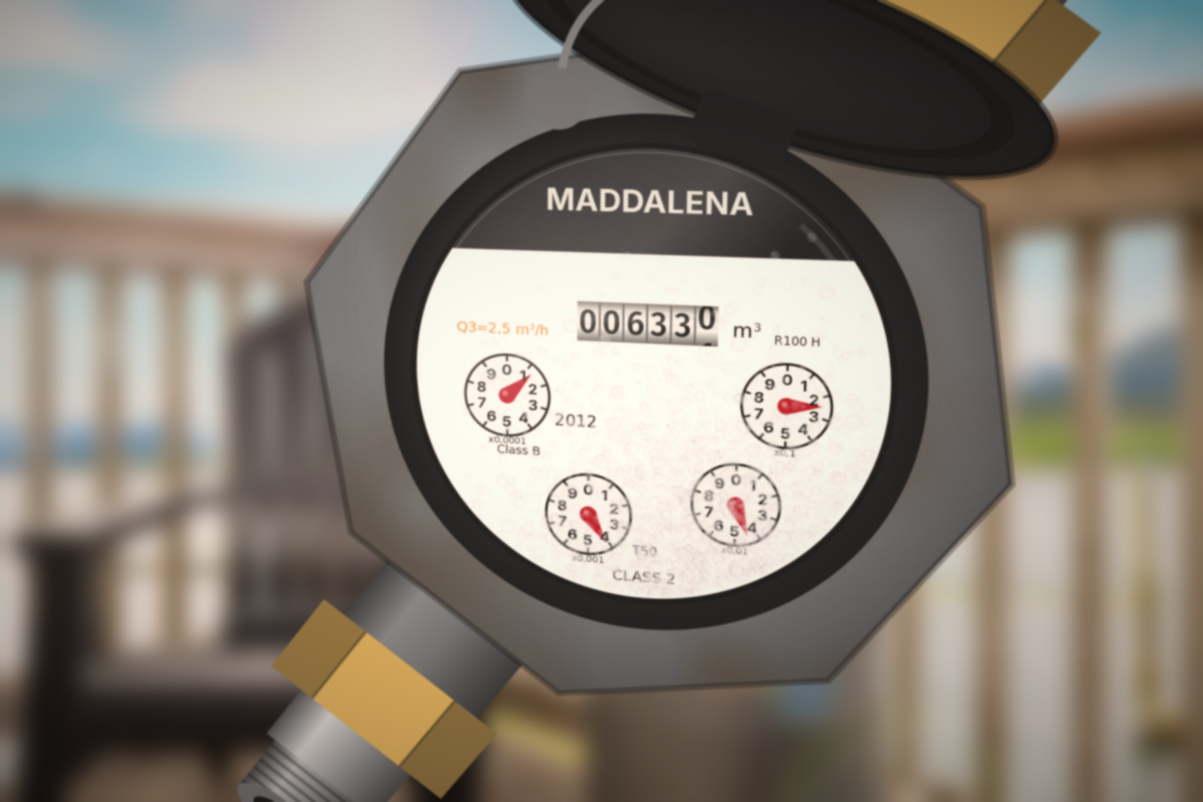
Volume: 6330.2441 m³
